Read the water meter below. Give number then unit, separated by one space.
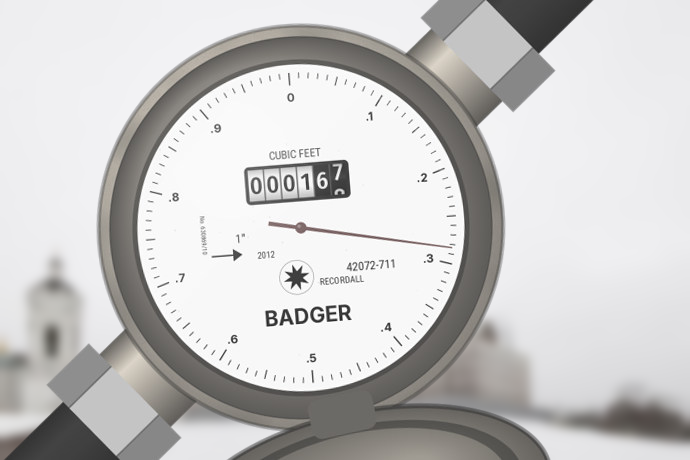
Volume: 167.28 ft³
